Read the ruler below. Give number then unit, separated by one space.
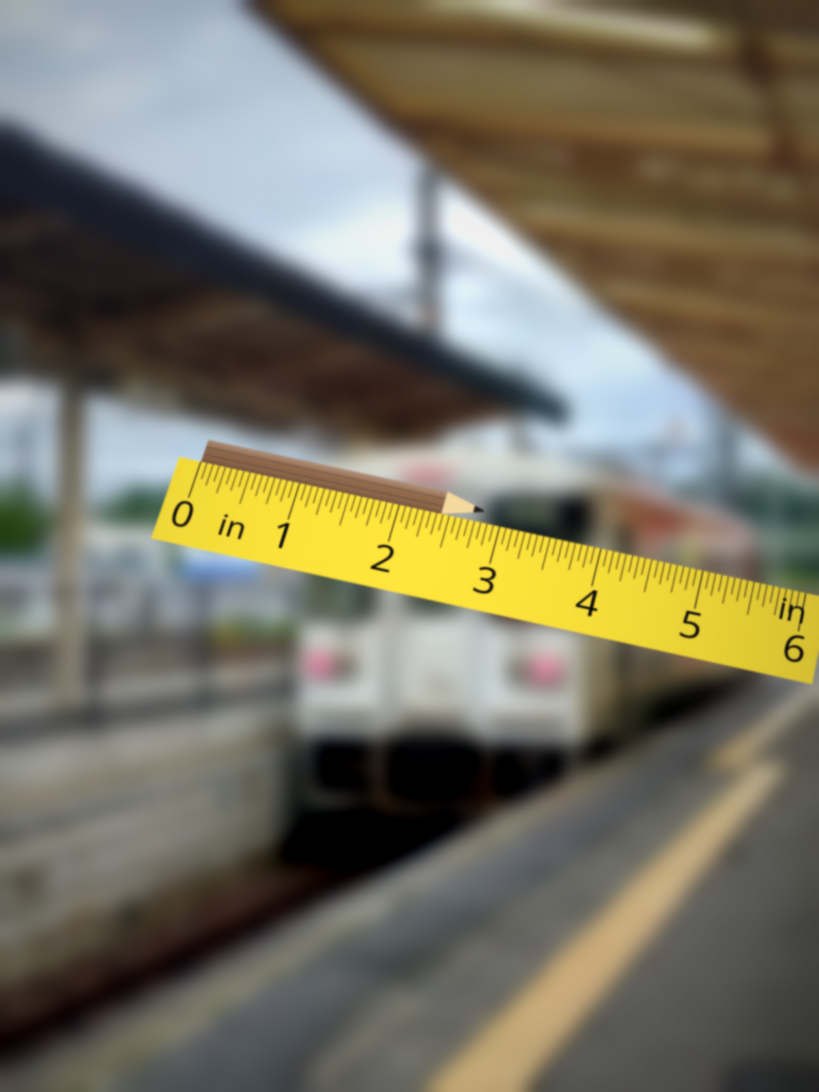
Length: 2.8125 in
